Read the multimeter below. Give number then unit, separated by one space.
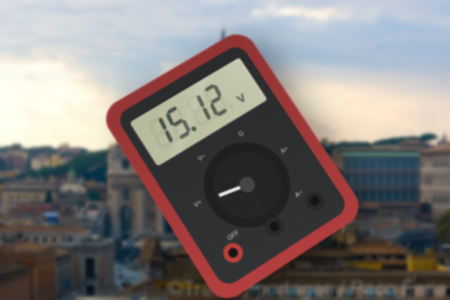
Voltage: 15.12 V
